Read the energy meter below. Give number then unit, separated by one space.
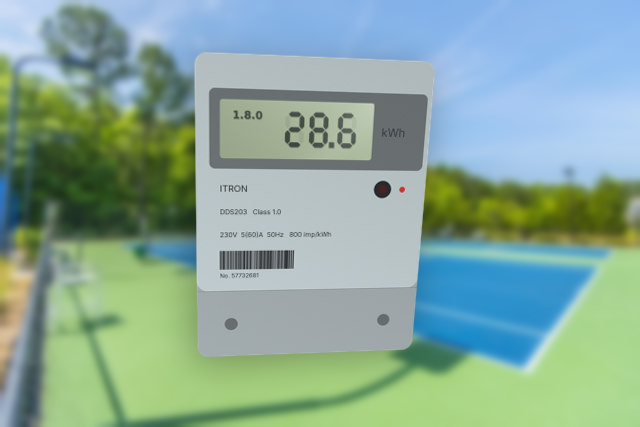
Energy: 28.6 kWh
